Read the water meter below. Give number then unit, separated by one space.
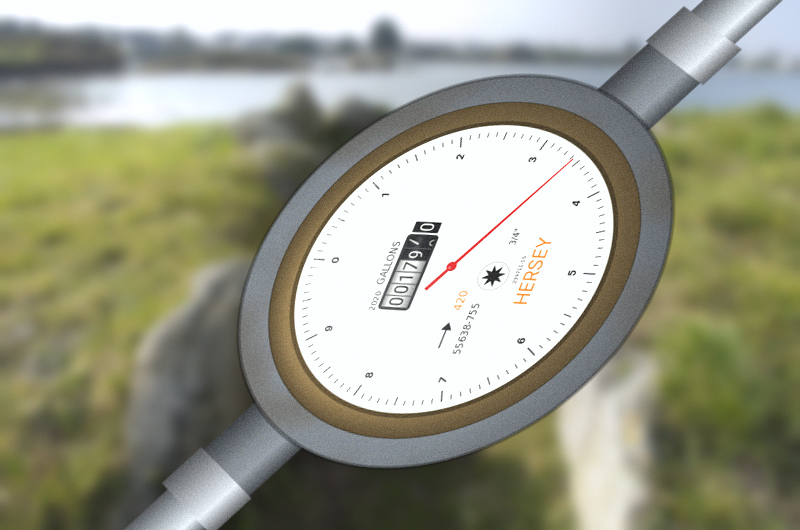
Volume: 17973.4 gal
